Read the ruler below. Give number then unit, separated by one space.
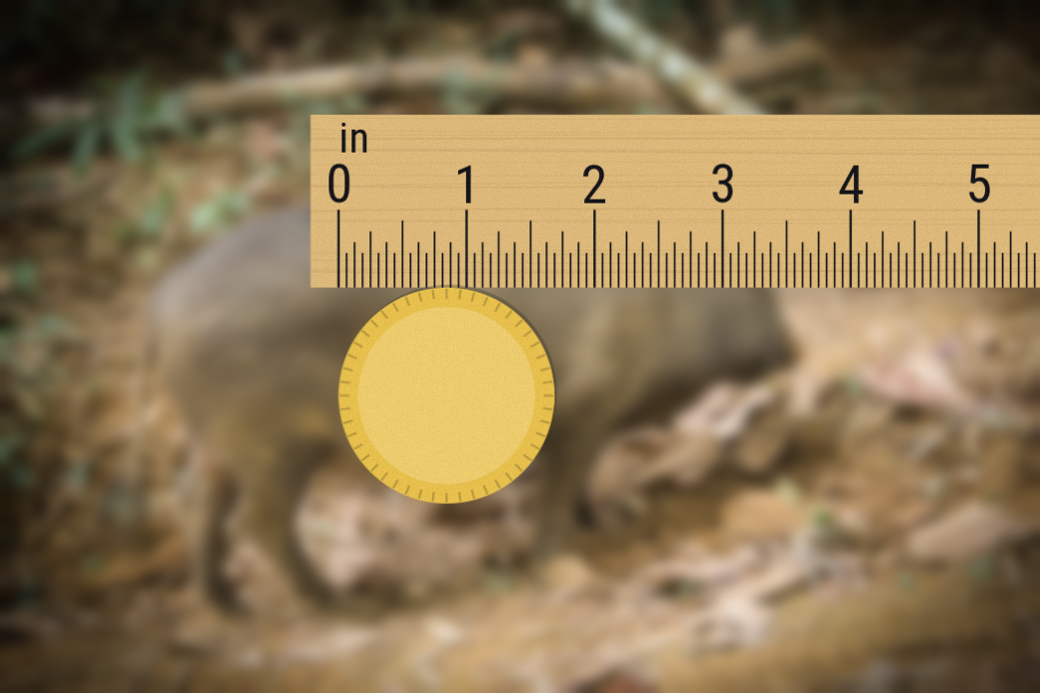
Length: 1.6875 in
